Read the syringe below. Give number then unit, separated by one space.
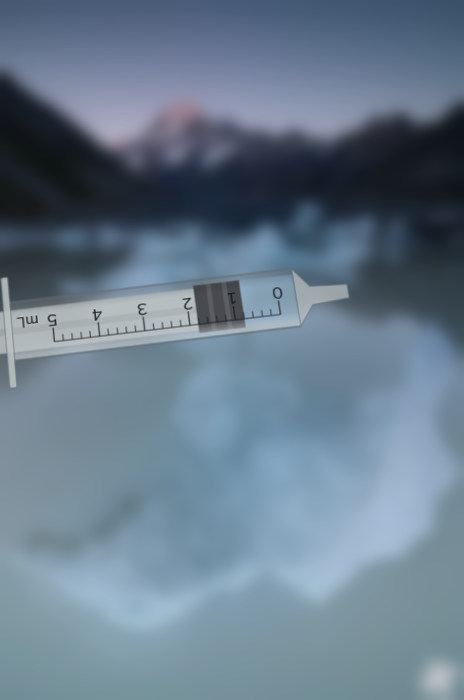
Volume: 0.8 mL
